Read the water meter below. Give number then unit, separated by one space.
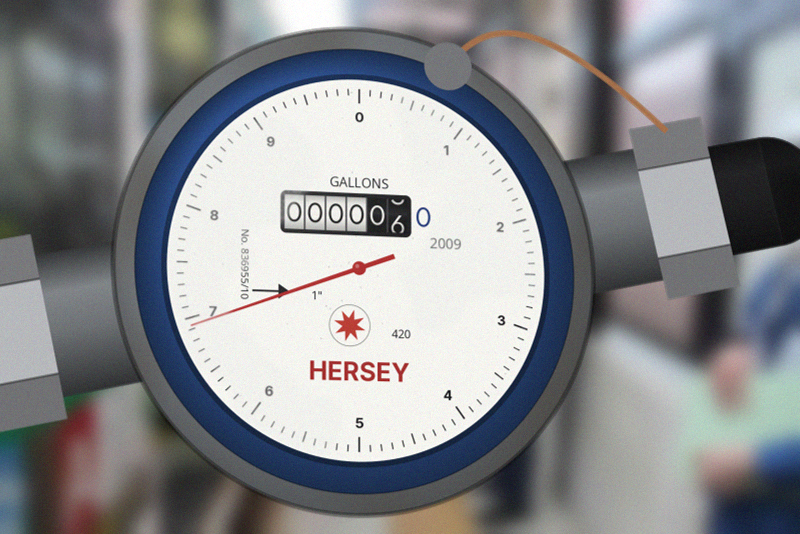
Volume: 56.9 gal
